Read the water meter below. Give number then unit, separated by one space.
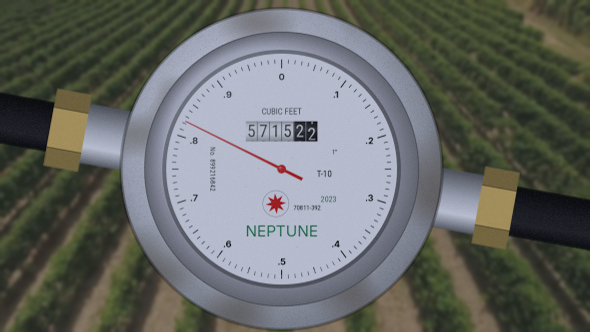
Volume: 571521.82 ft³
